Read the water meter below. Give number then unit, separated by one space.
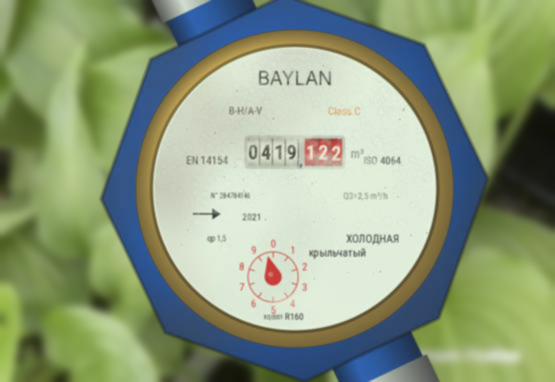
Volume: 419.1219 m³
